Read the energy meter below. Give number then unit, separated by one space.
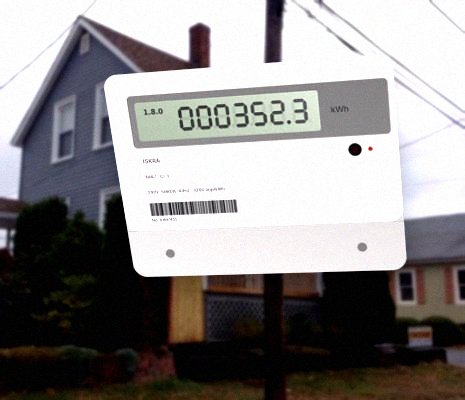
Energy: 352.3 kWh
